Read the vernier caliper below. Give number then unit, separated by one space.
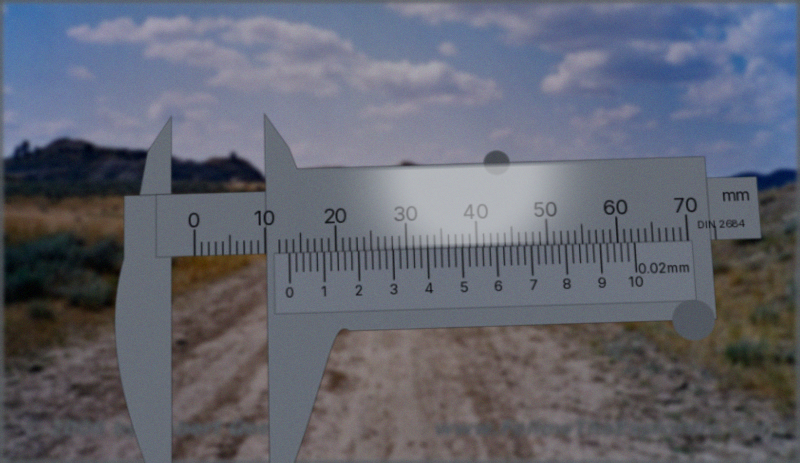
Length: 13.4 mm
